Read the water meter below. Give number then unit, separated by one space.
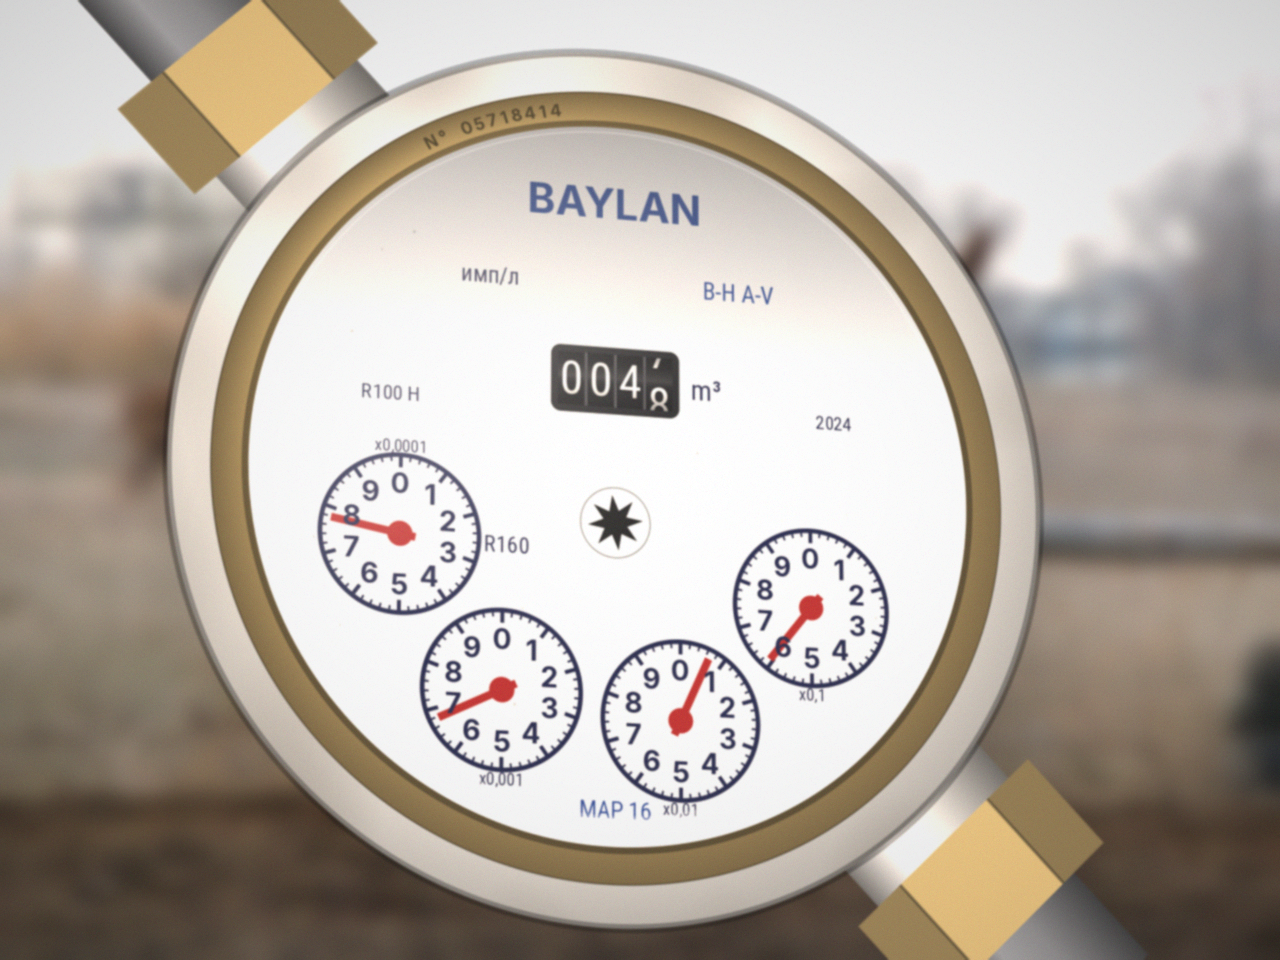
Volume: 47.6067 m³
